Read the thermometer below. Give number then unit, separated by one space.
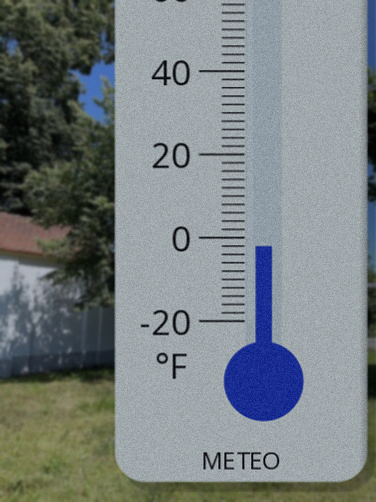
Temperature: -2 °F
